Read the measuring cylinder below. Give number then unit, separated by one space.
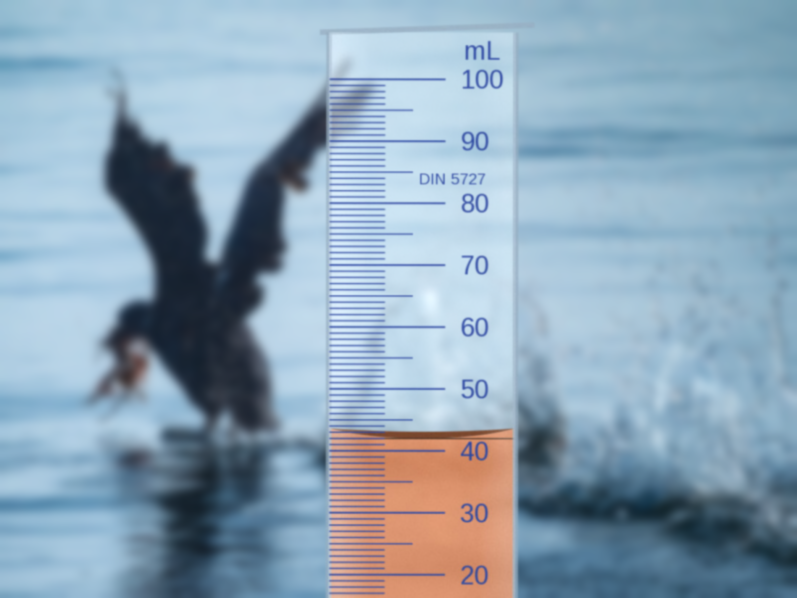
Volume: 42 mL
